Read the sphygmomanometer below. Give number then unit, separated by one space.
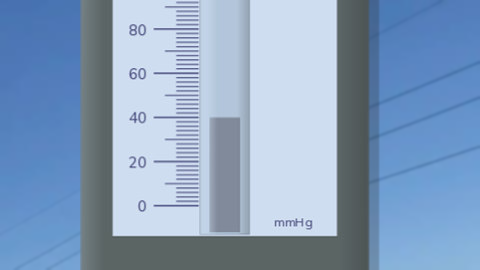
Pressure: 40 mmHg
